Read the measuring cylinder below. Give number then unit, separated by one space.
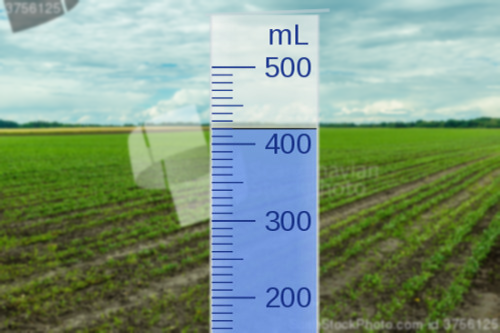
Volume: 420 mL
